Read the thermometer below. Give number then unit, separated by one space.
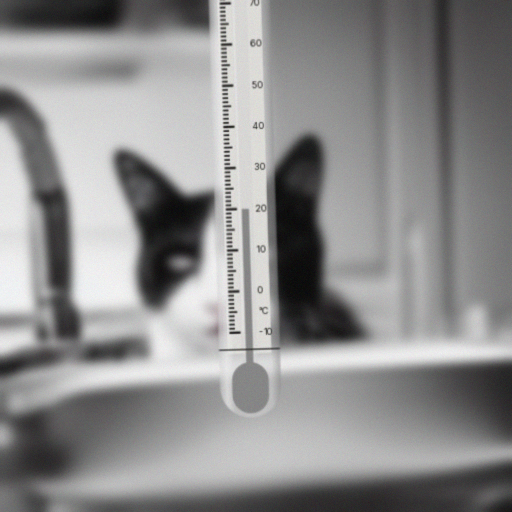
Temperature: 20 °C
